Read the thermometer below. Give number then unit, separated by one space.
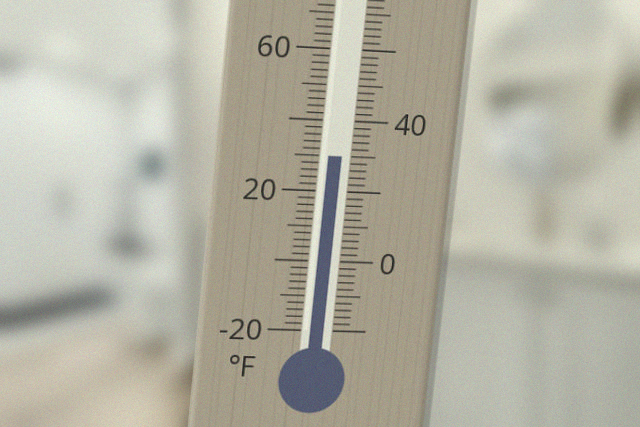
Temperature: 30 °F
